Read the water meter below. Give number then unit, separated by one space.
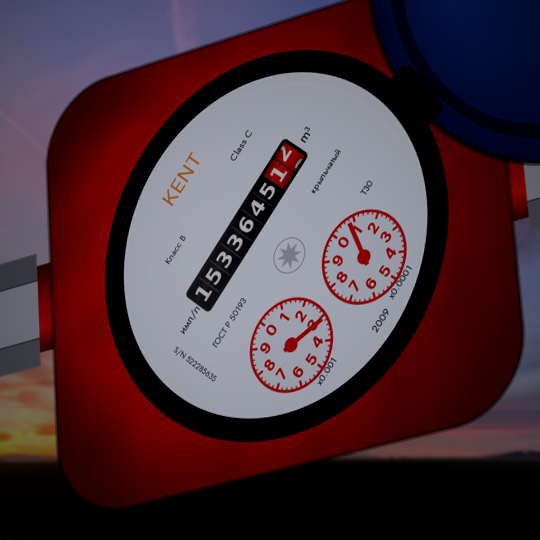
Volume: 1533645.1230 m³
